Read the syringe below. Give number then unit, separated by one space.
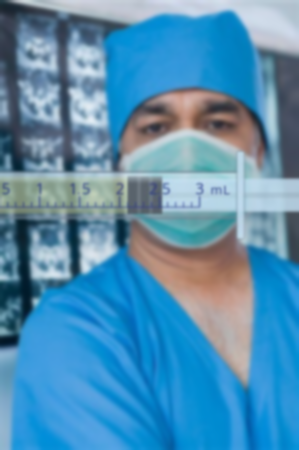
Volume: 2.1 mL
